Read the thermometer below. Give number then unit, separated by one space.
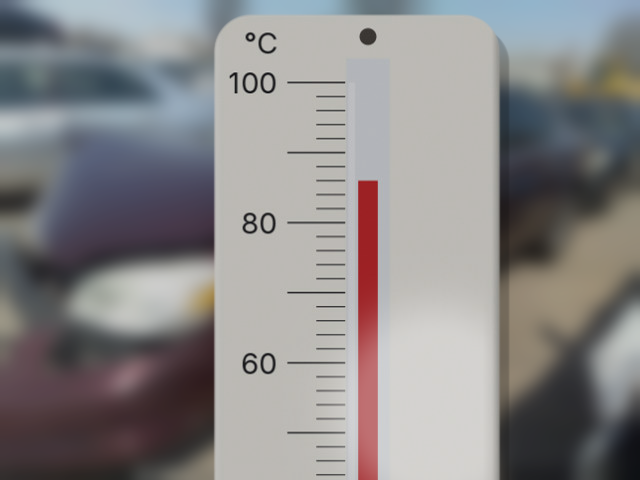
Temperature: 86 °C
